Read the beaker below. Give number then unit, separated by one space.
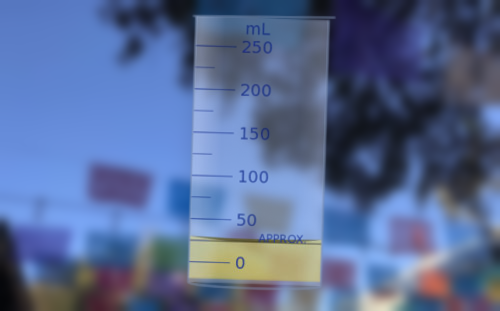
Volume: 25 mL
